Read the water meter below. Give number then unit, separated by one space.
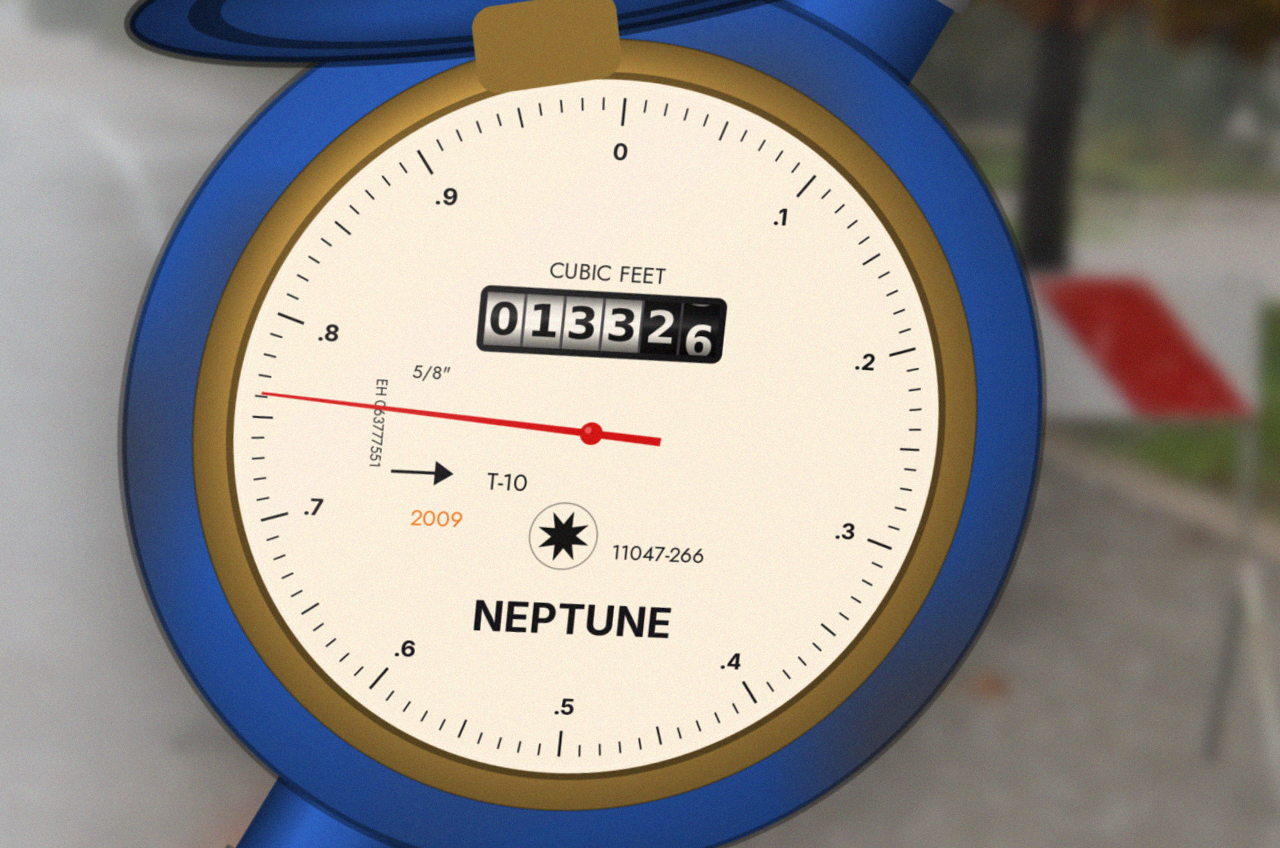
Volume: 13325.76 ft³
